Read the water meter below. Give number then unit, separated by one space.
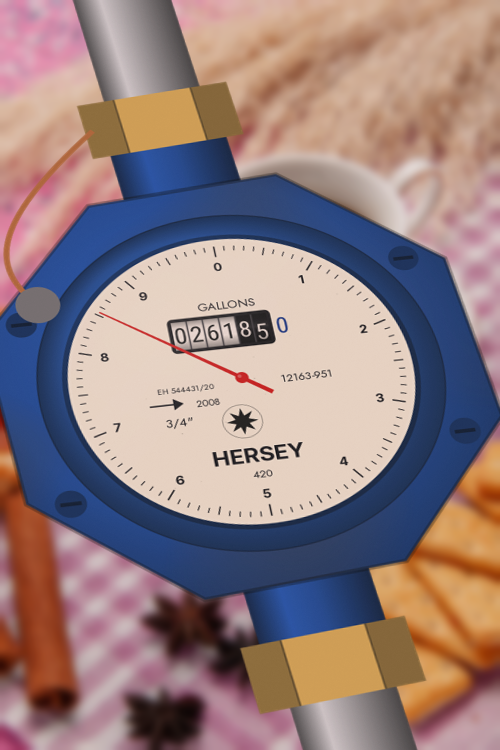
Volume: 261848.5 gal
